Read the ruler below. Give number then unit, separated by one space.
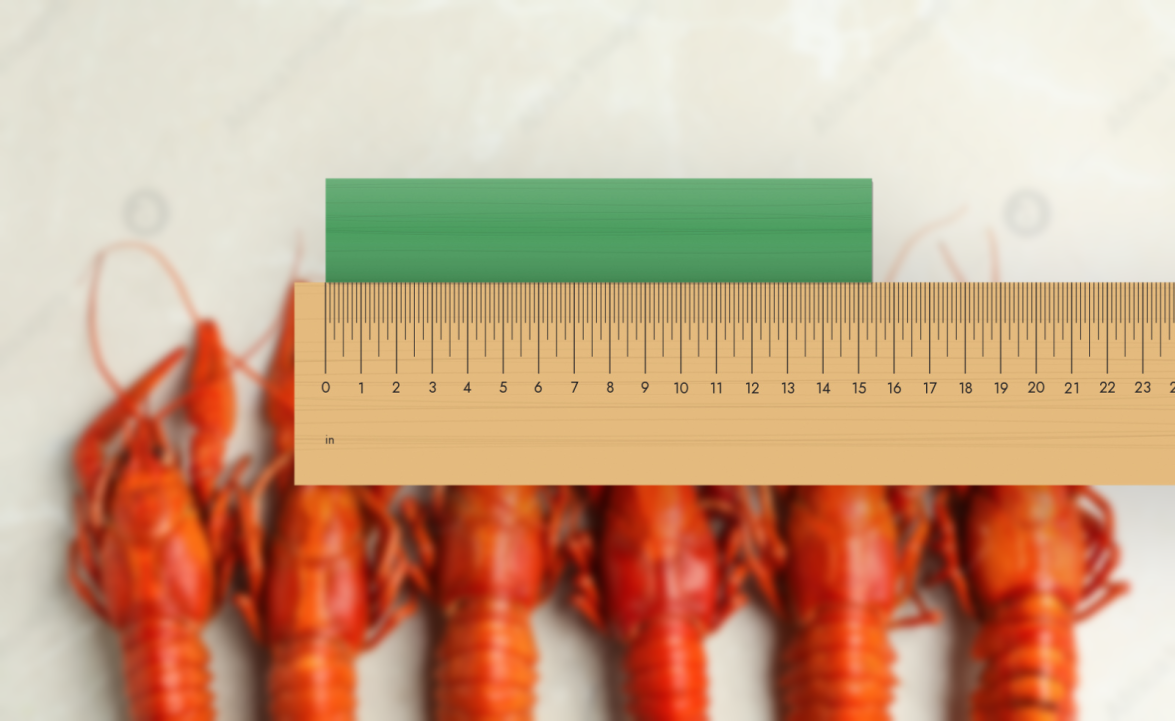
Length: 15.375 in
